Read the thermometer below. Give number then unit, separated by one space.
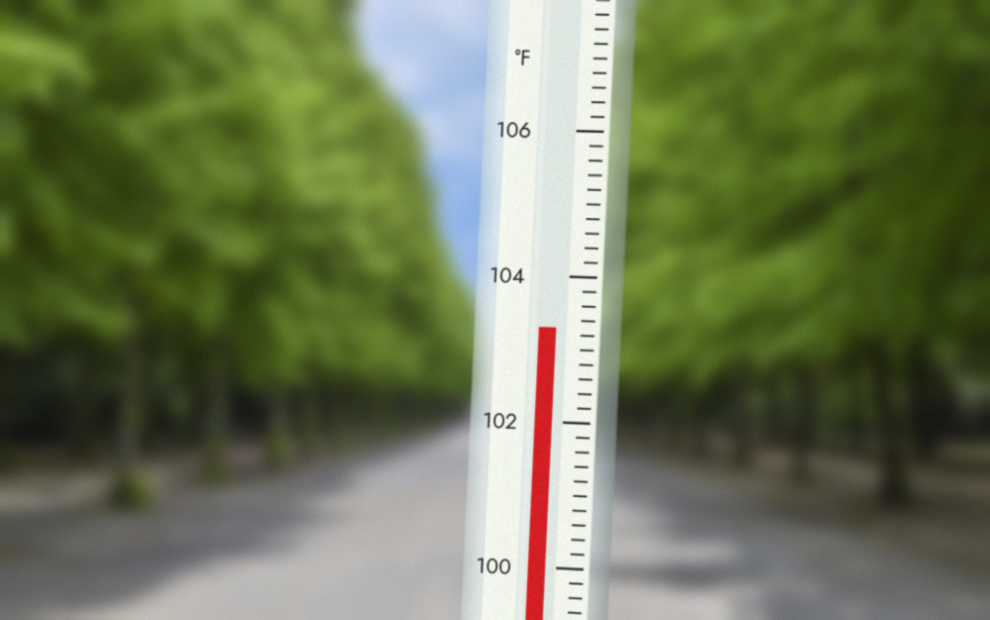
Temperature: 103.3 °F
